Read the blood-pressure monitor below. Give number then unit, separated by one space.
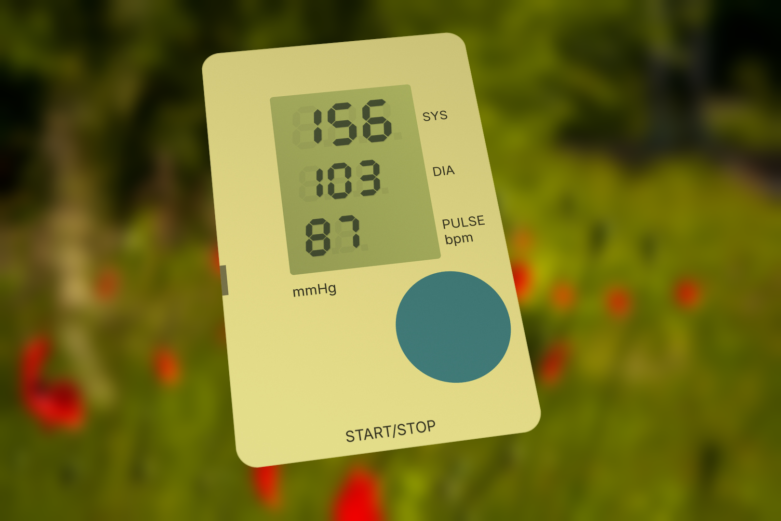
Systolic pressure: 156 mmHg
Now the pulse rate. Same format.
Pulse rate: 87 bpm
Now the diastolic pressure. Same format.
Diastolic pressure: 103 mmHg
